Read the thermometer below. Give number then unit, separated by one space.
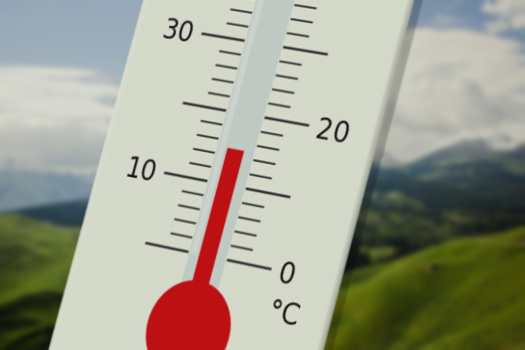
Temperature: 15 °C
